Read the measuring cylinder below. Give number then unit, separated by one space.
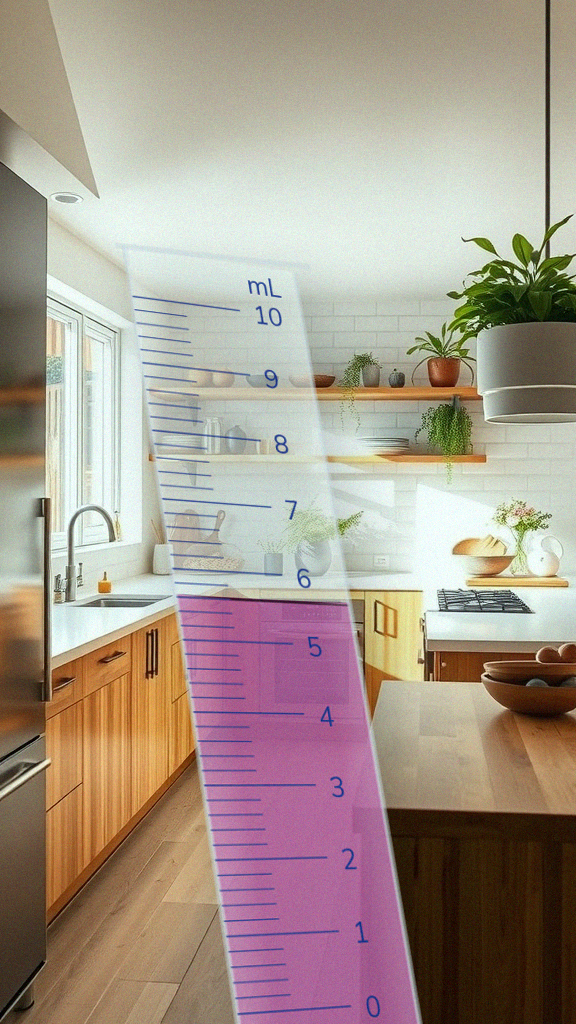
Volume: 5.6 mL
